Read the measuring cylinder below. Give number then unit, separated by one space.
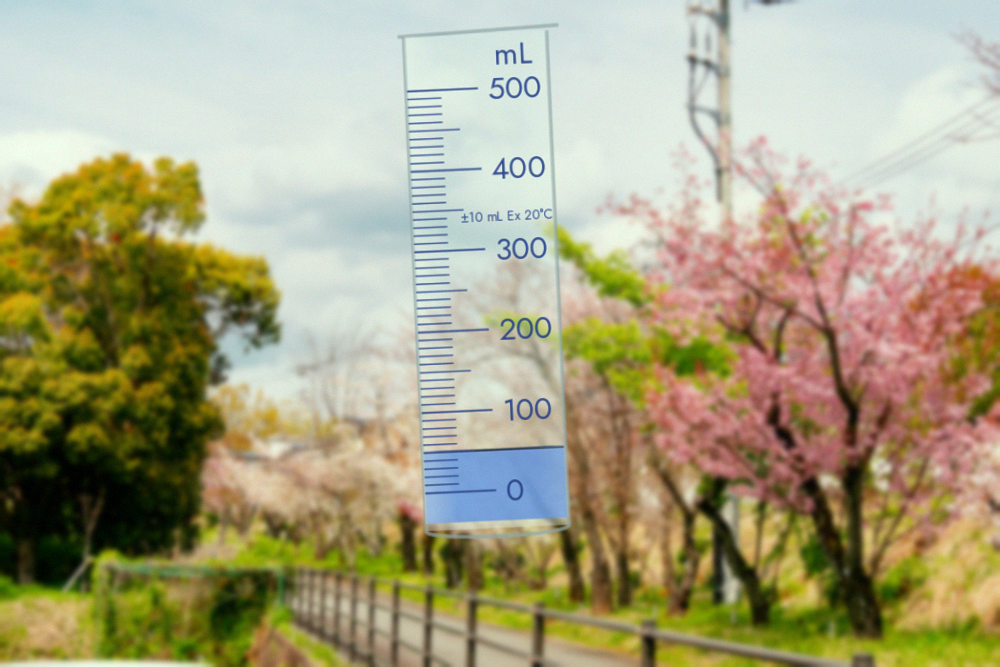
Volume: 50 mL
